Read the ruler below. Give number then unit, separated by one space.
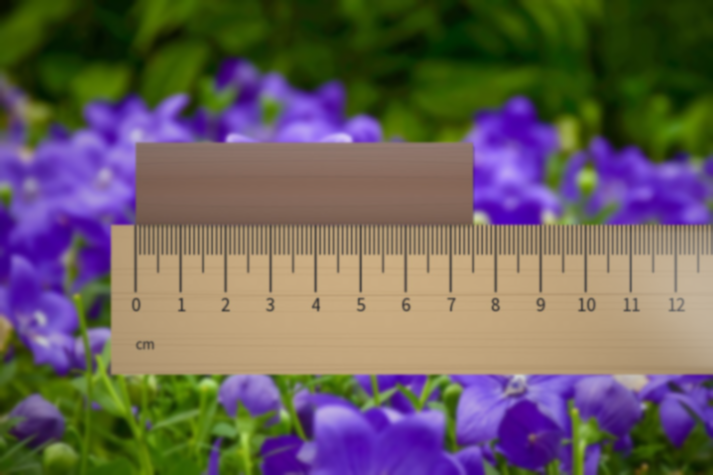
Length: 7.5 cm
